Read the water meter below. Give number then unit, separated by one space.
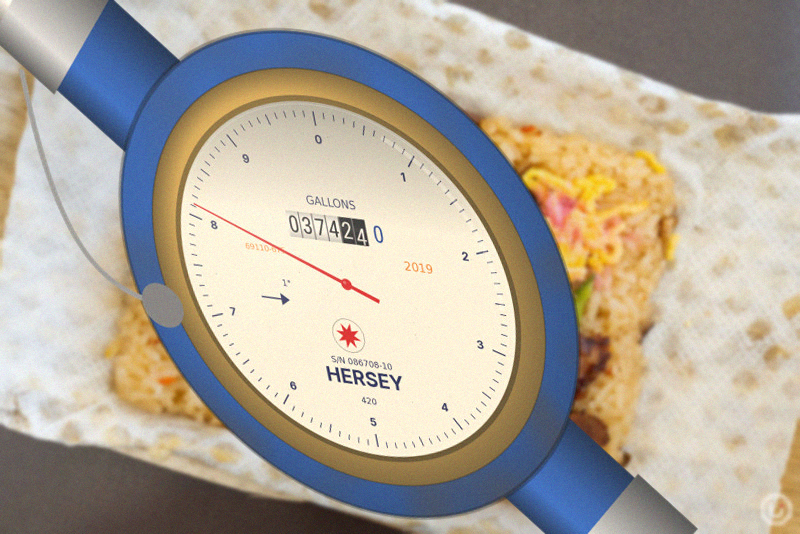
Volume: 374238.1 gal
